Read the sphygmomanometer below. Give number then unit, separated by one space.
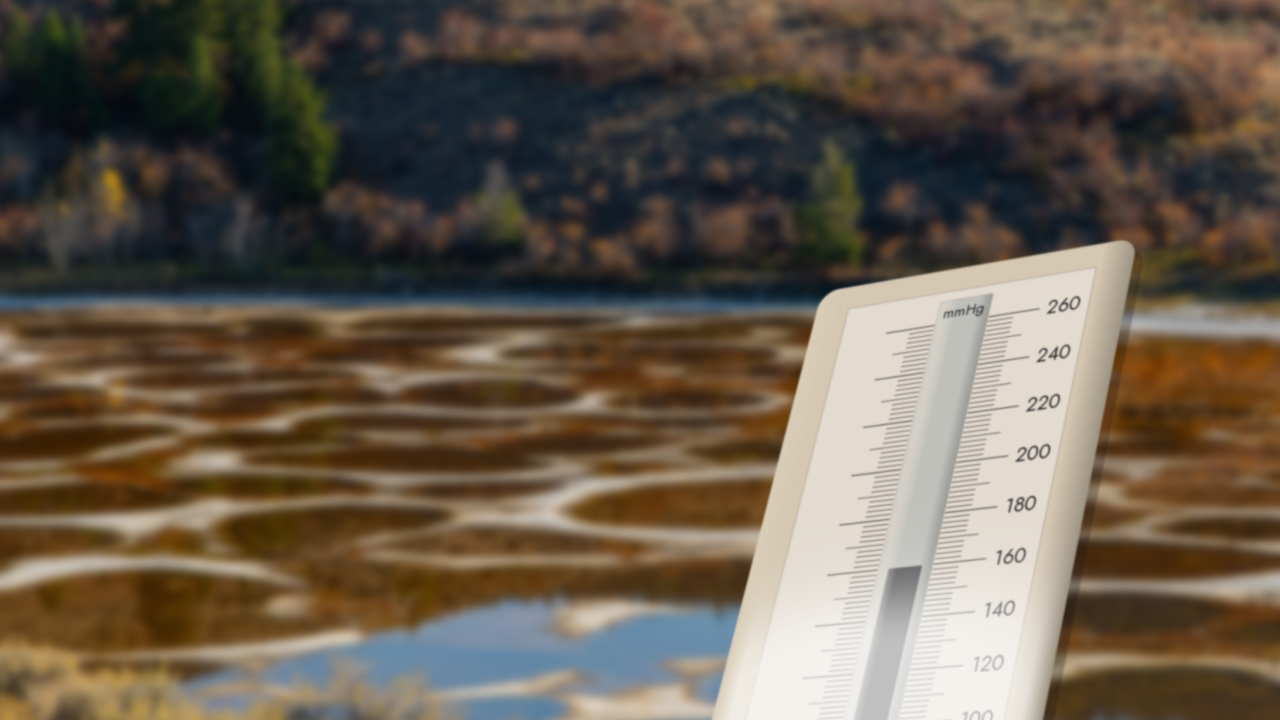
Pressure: 160 mmHg
